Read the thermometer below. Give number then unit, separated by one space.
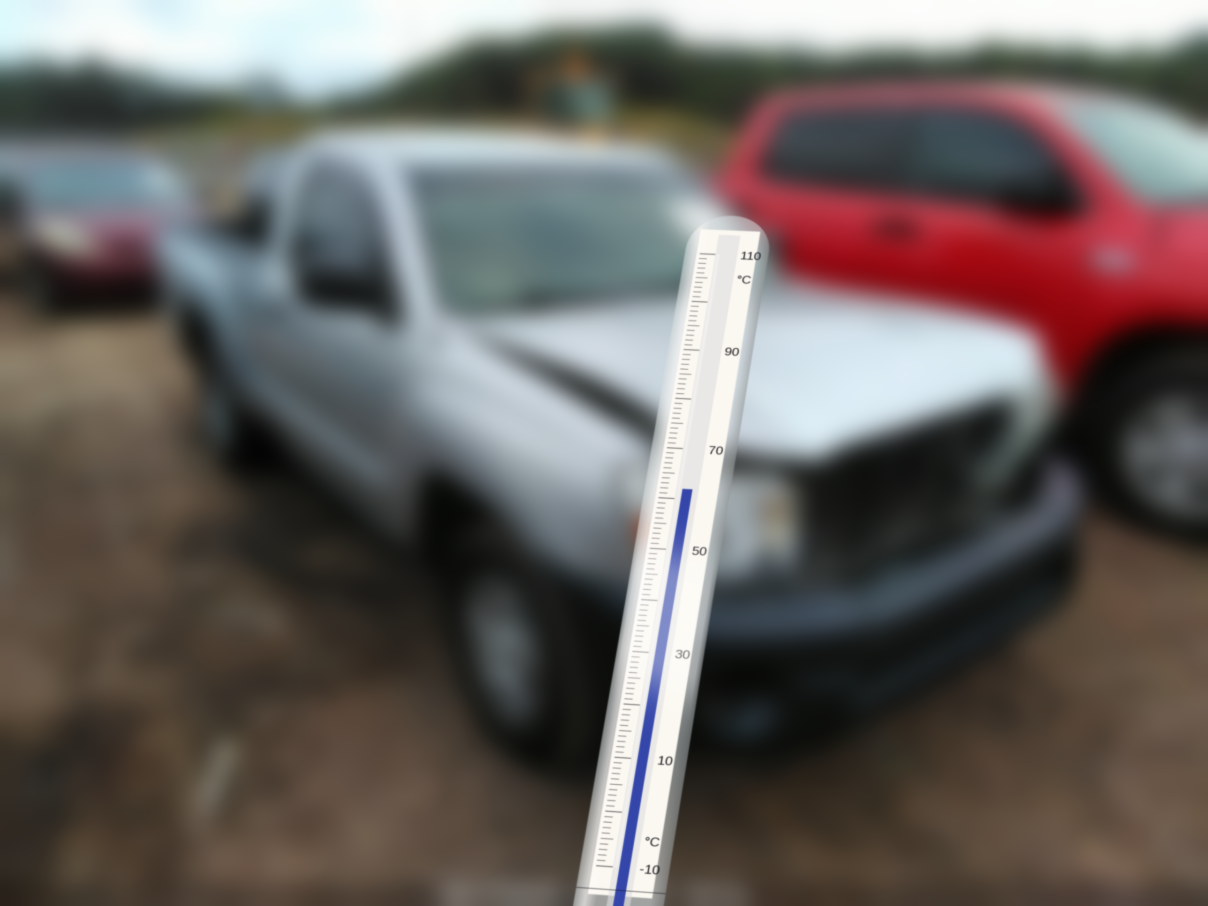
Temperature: 62 °C
